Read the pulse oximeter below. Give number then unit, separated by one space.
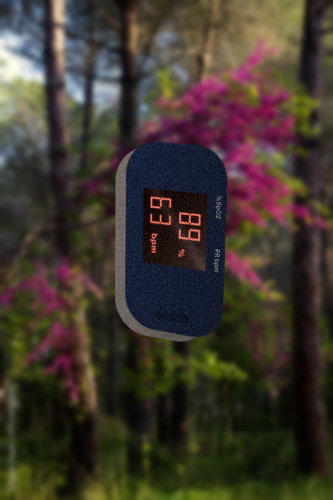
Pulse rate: 63 bpm
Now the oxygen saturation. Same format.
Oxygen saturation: 89 %
